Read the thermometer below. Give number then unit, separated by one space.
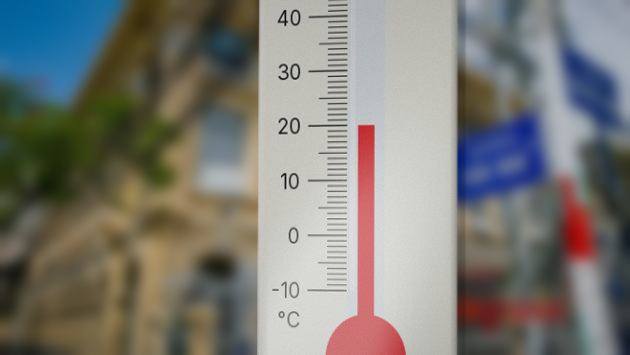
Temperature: 20 °C
